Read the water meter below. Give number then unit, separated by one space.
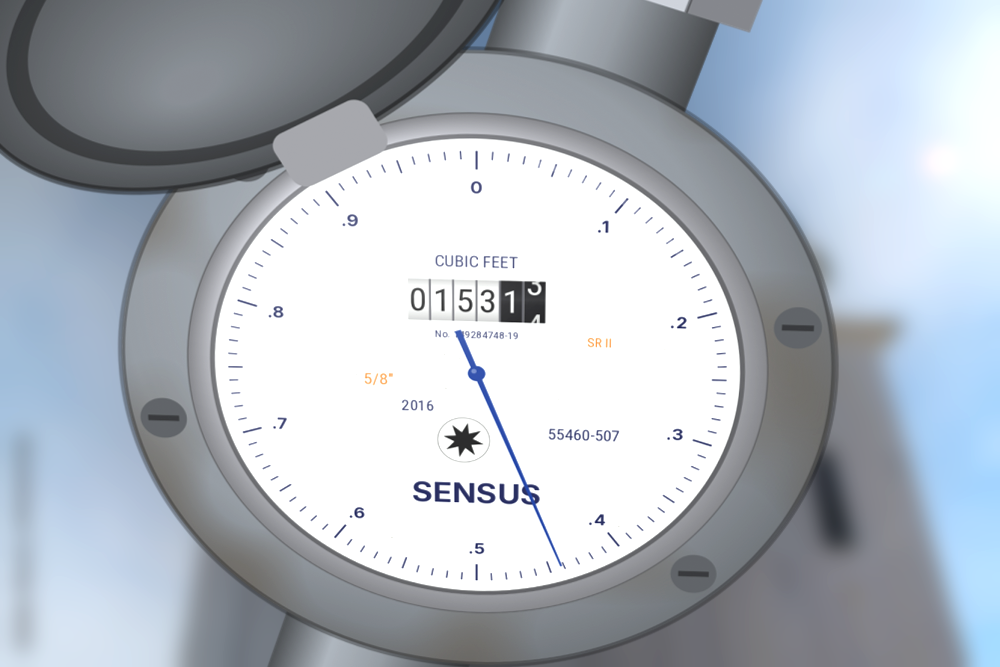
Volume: 15313.44 ft³
